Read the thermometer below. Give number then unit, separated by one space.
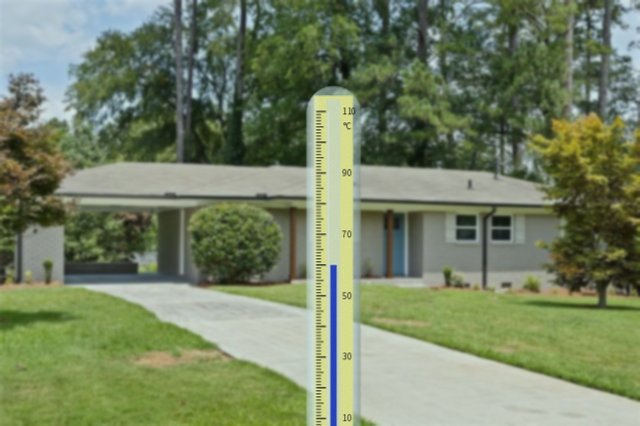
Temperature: 60 °C
